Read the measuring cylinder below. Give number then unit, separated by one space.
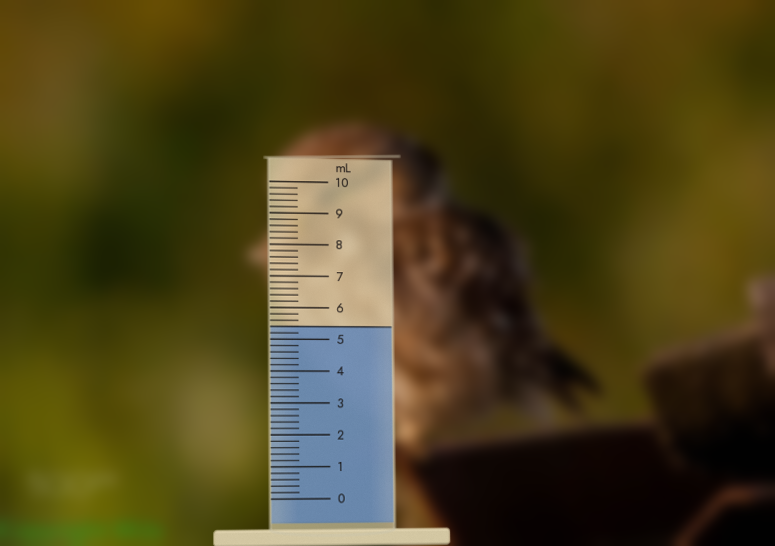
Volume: 5.4 mL
